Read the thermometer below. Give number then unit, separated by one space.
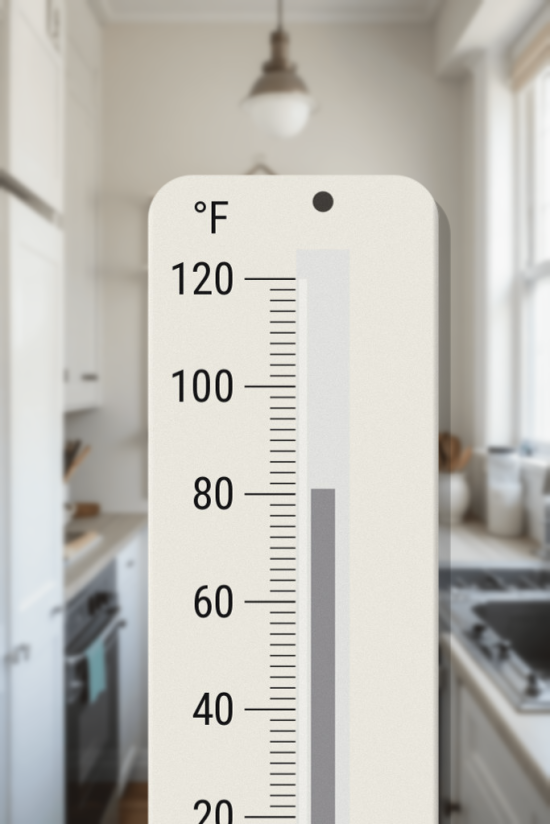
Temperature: 81 °F
